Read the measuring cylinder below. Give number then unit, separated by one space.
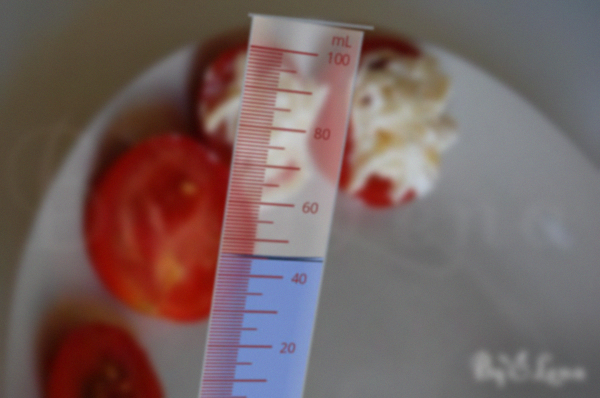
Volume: 45 mL
